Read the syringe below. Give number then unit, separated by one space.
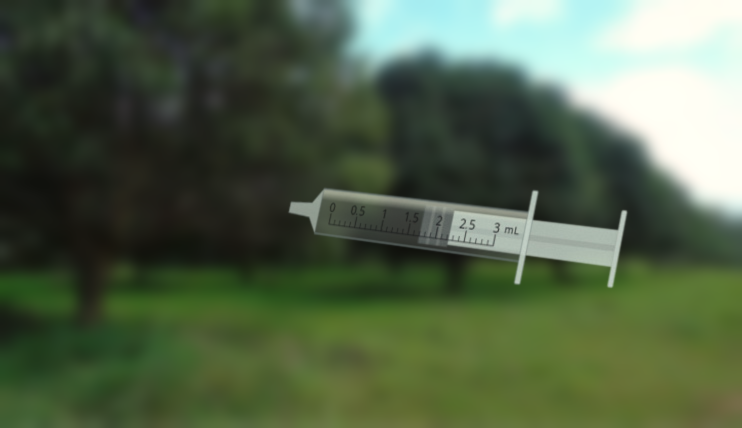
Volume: 1.7 mL
